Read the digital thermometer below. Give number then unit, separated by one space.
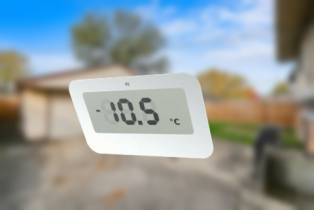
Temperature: -10.5 °C
